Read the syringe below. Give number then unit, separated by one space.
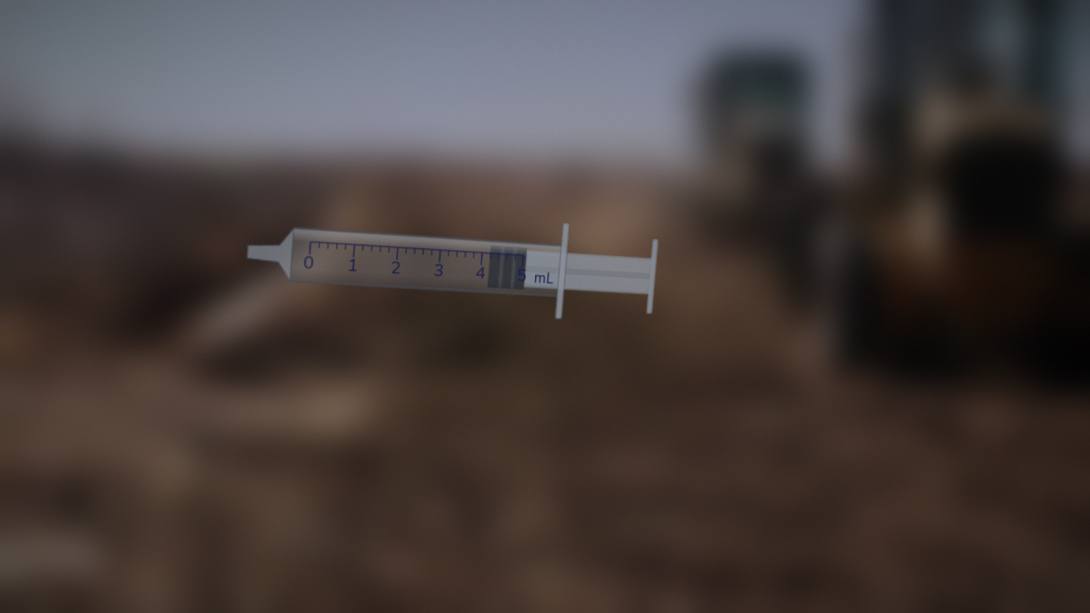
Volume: 4.2 mL
